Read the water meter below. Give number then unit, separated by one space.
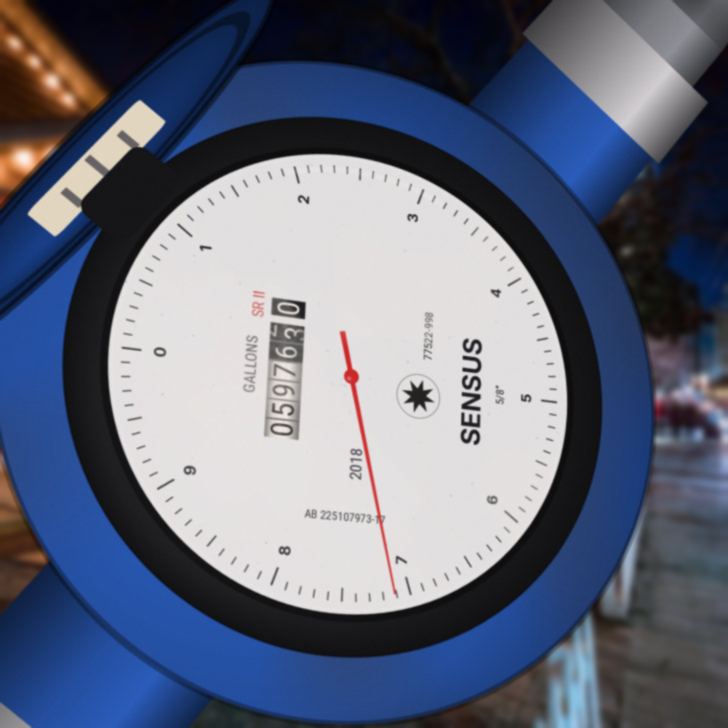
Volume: 597627.1 gal
